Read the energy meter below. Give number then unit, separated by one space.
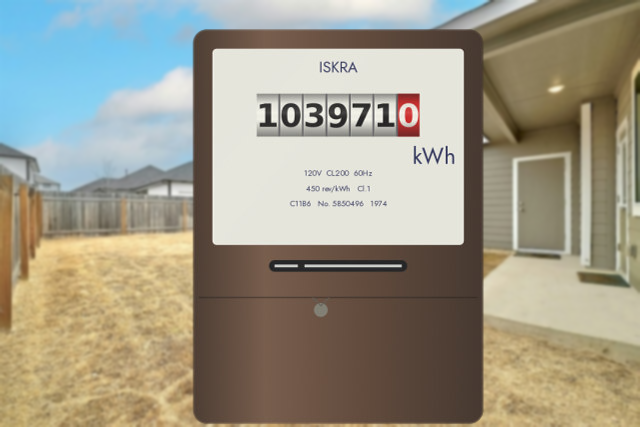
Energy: 103971.0 kWh
